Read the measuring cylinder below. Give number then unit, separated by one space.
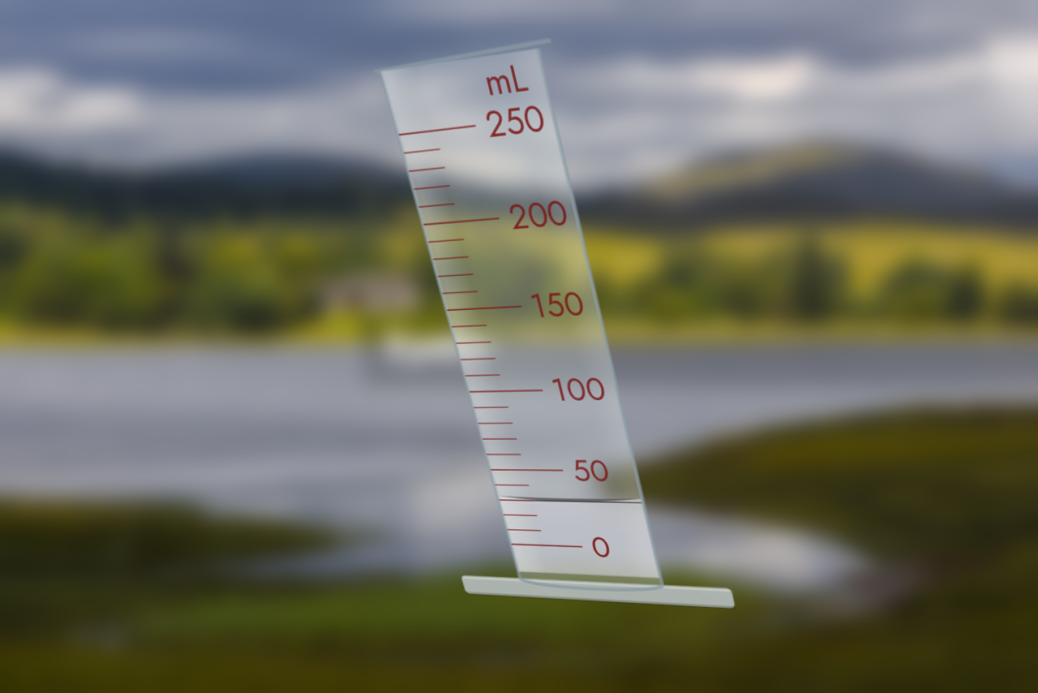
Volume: 30 mL
